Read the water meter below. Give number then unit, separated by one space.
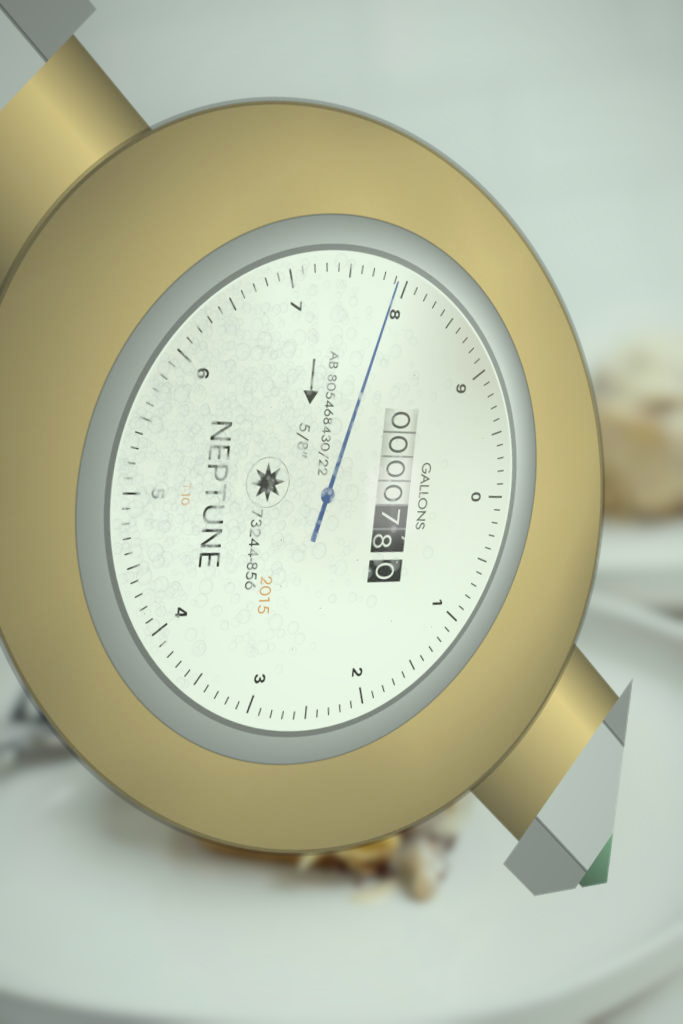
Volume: 777.9 gal
